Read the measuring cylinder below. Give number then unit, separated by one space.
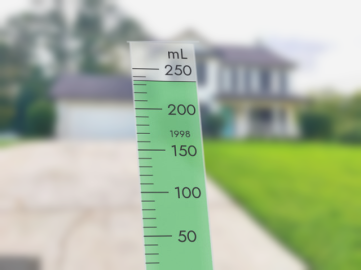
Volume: 235 mL
